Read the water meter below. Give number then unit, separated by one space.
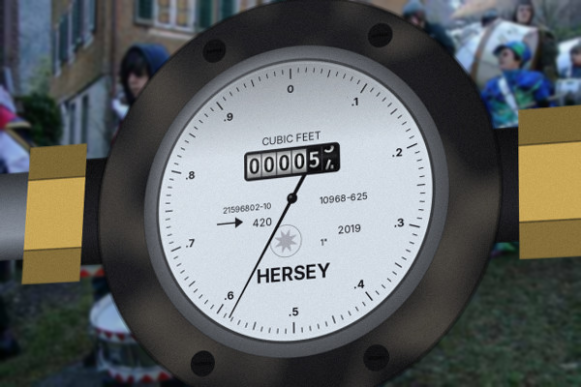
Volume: 53.58 ft³
